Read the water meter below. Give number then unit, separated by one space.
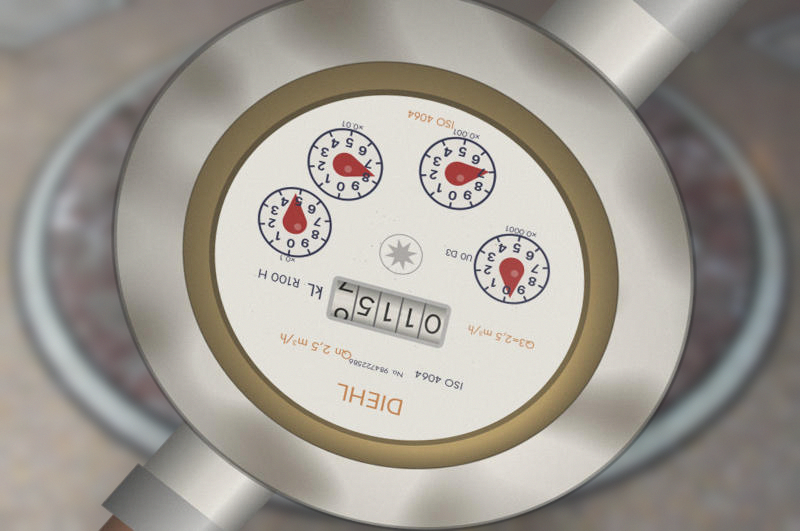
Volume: 1156.4769 kL
